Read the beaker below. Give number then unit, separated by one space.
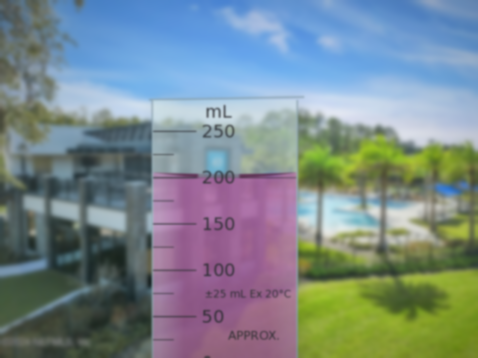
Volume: 200 mL
